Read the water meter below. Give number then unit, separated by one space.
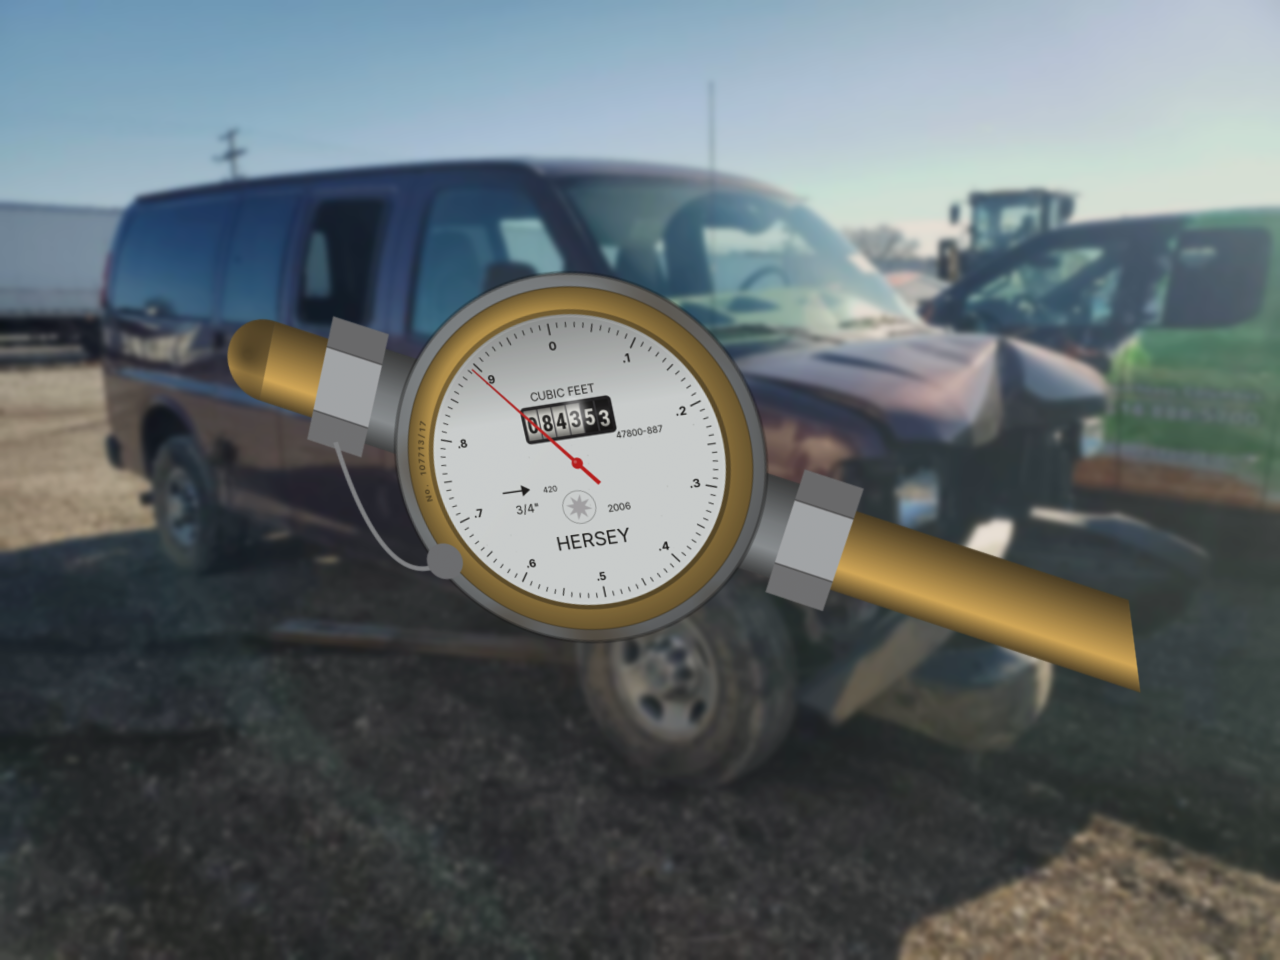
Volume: 84352.89 ft³
